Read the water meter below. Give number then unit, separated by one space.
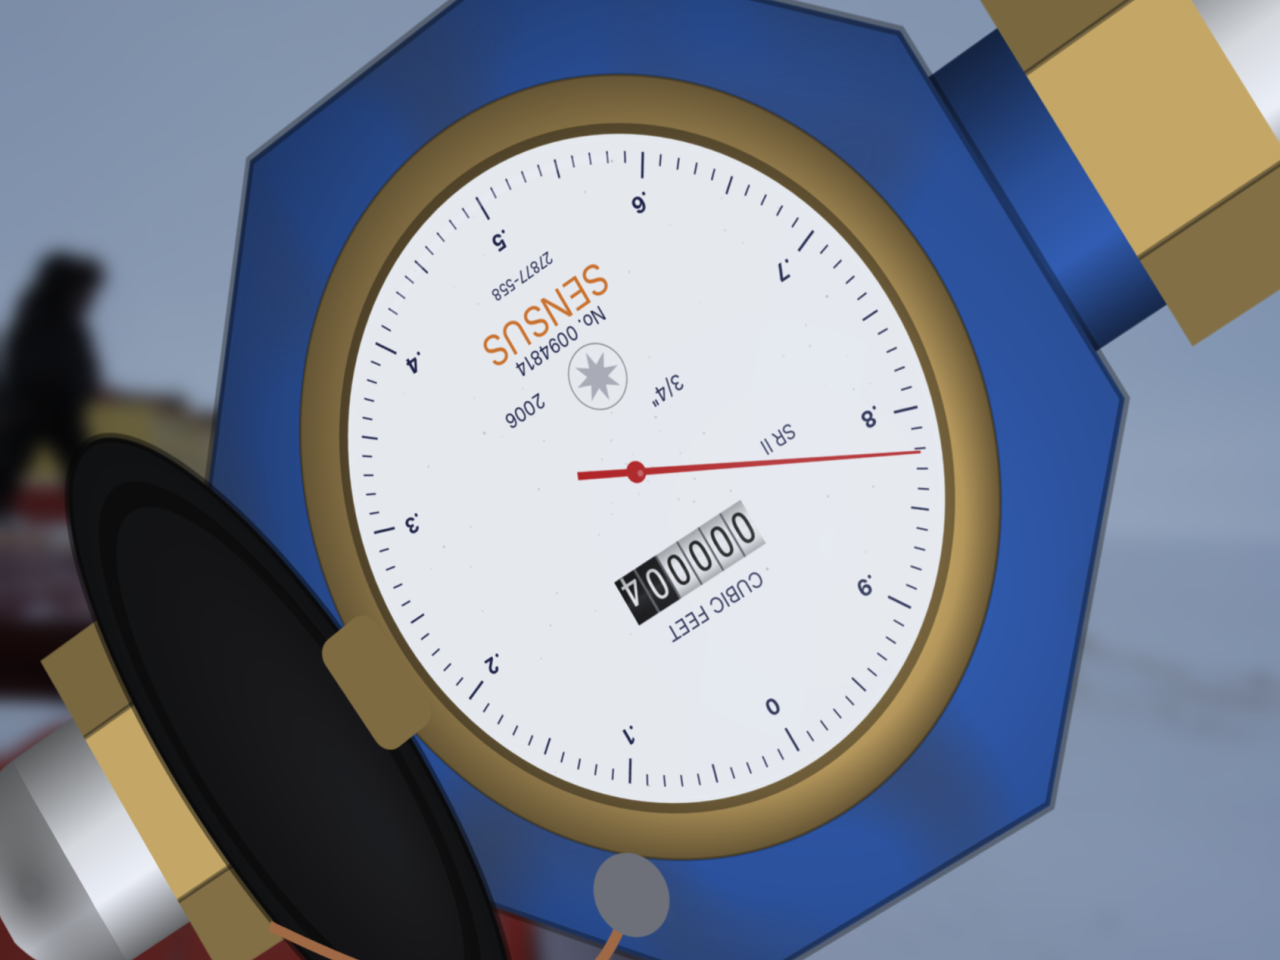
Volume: 3.82 ft³
